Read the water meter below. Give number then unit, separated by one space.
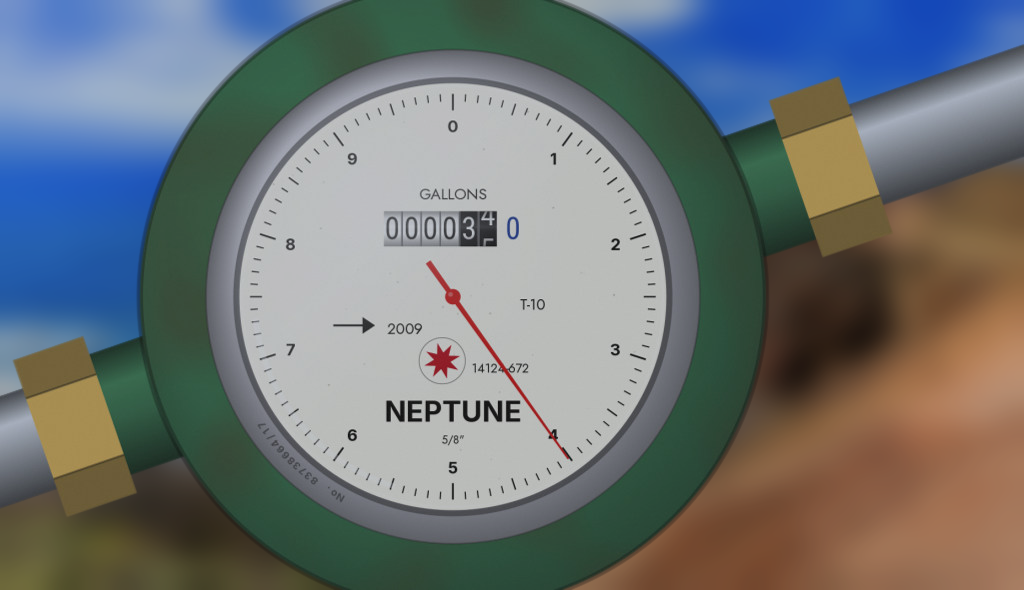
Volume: 344.0 gal
